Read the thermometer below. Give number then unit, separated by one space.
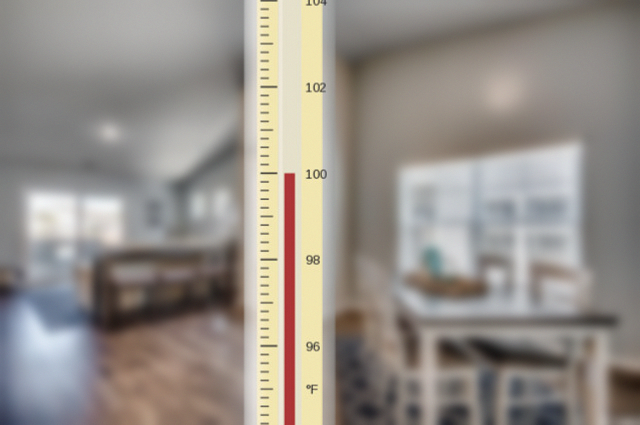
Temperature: 100 °F
